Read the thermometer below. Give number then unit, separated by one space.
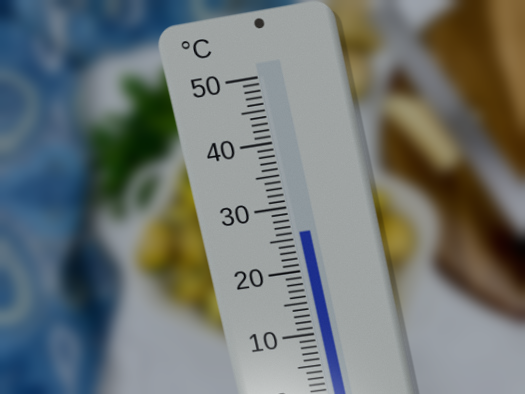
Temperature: 26 °C
